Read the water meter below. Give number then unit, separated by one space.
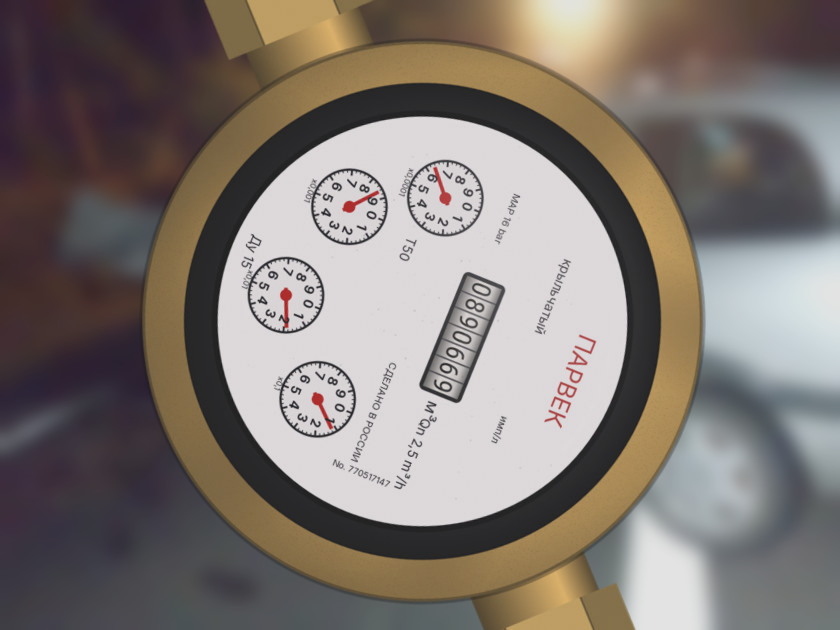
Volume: 890669.1186 m³
